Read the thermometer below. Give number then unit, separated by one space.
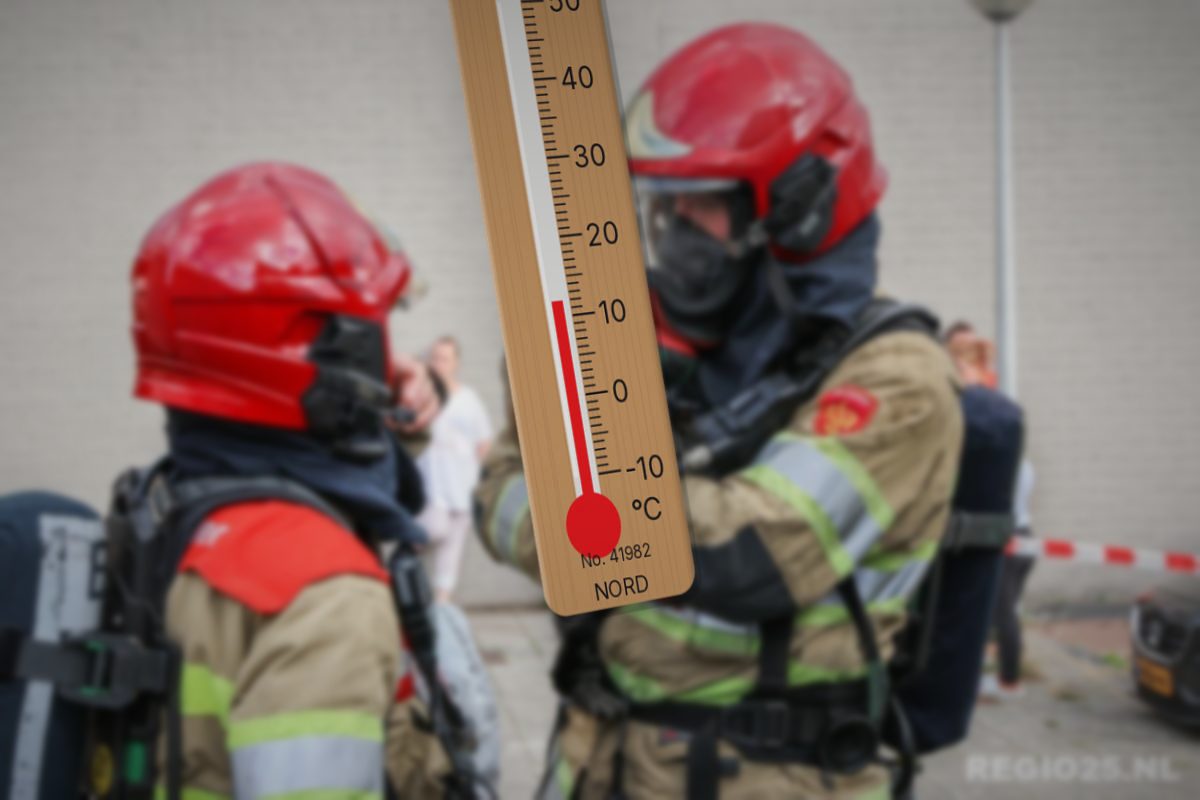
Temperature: 12 °C
